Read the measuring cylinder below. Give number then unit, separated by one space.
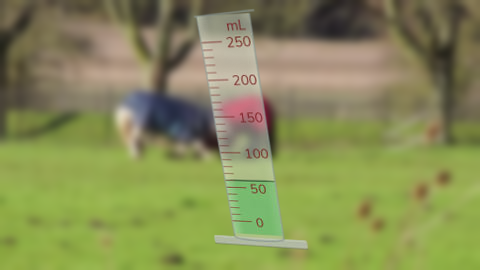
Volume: 60 mL
